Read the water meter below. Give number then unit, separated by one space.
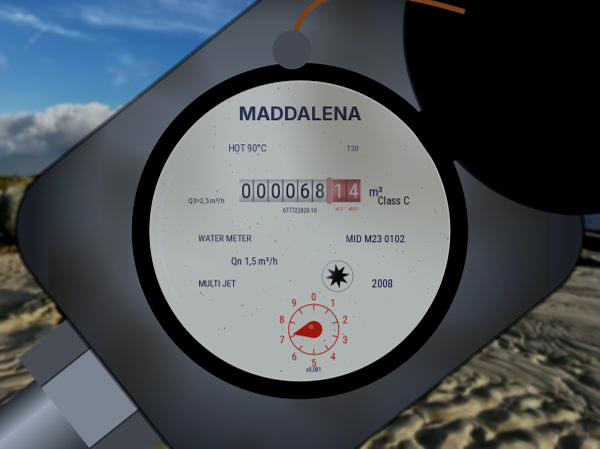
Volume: 68.147 m³
